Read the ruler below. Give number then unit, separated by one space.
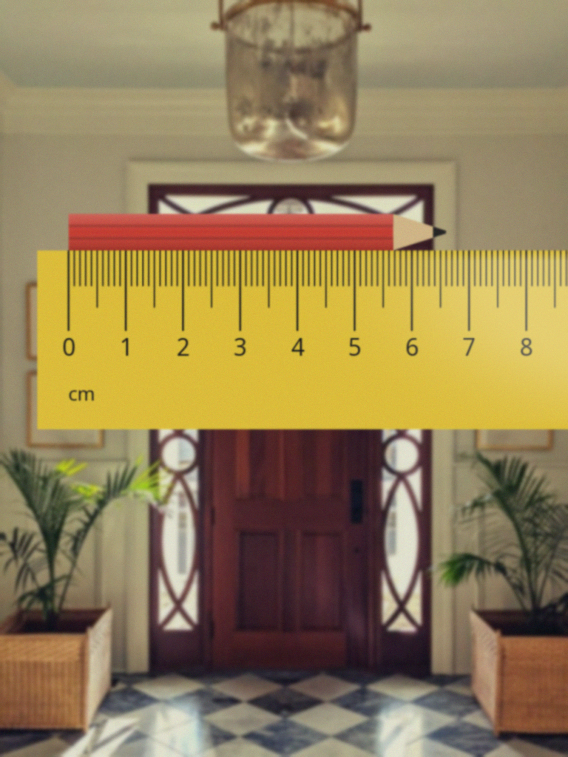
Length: 6.6 cm
